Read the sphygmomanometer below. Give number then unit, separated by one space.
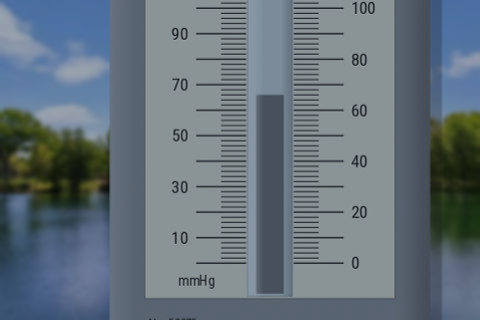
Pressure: 66 mmHg
